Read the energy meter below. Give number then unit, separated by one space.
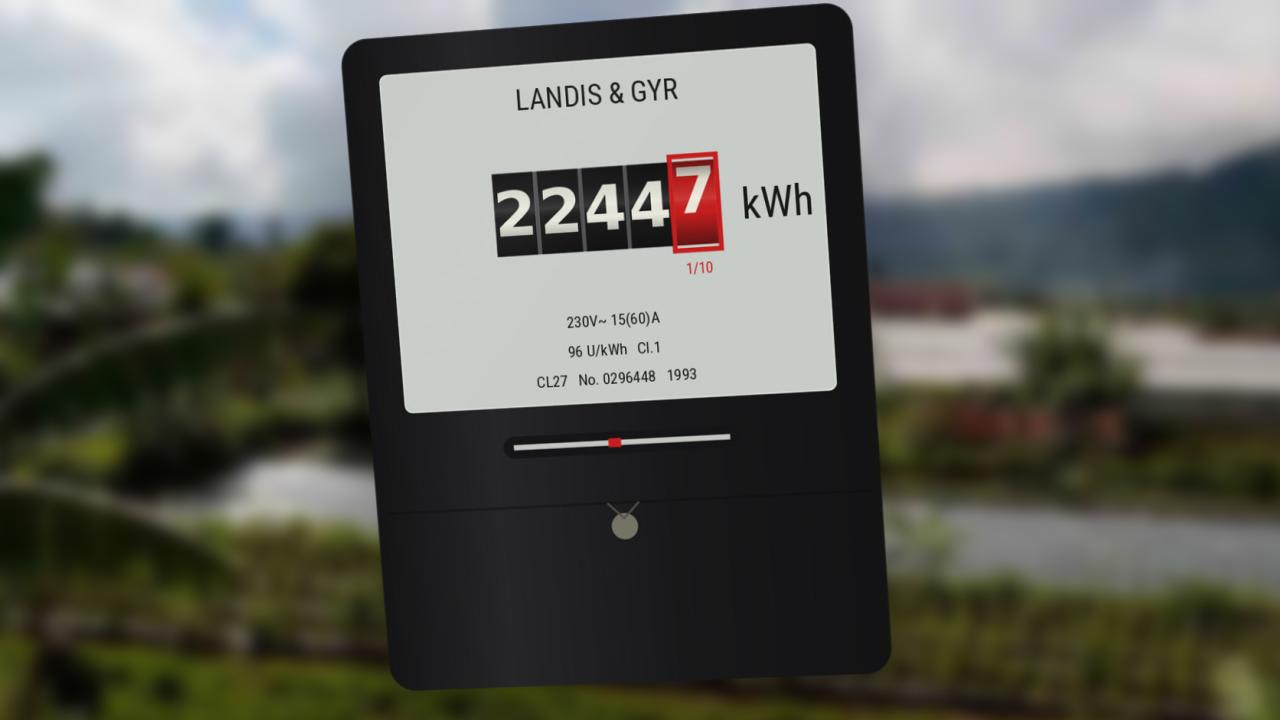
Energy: 2244.7 kWh
